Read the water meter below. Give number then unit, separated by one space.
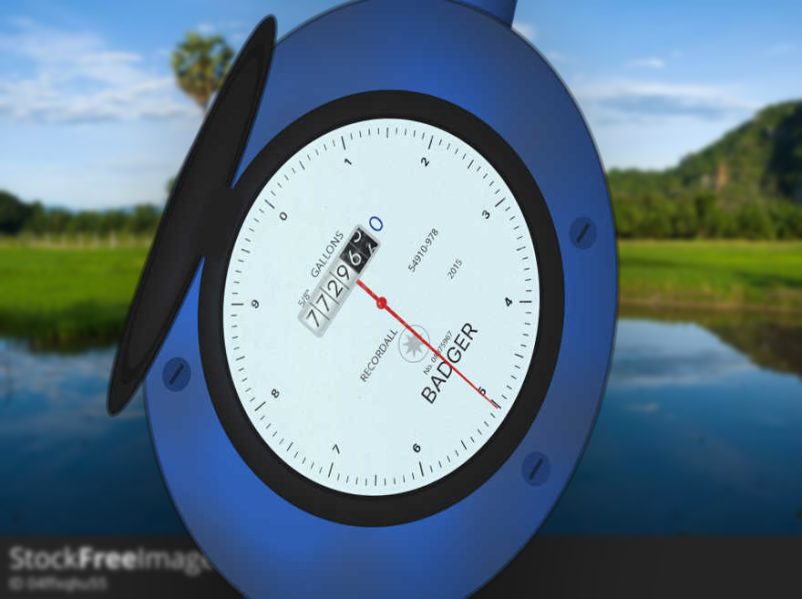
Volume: 7729655.0 gal
